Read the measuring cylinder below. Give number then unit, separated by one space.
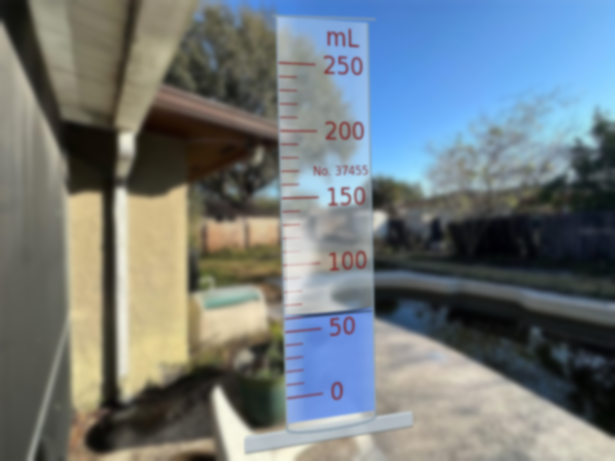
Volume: 60 mL
